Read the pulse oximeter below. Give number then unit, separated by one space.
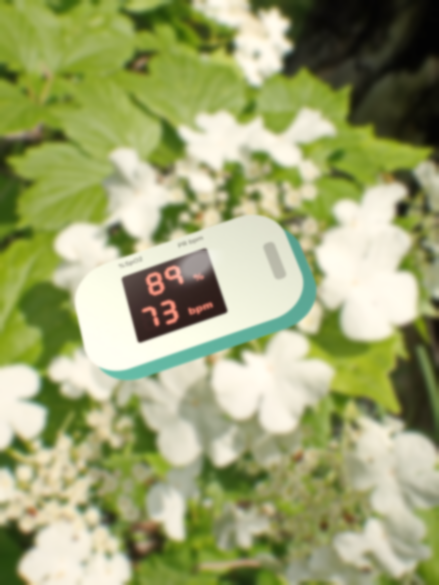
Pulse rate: 73 bpm
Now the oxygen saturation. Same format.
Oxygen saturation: 89 %
